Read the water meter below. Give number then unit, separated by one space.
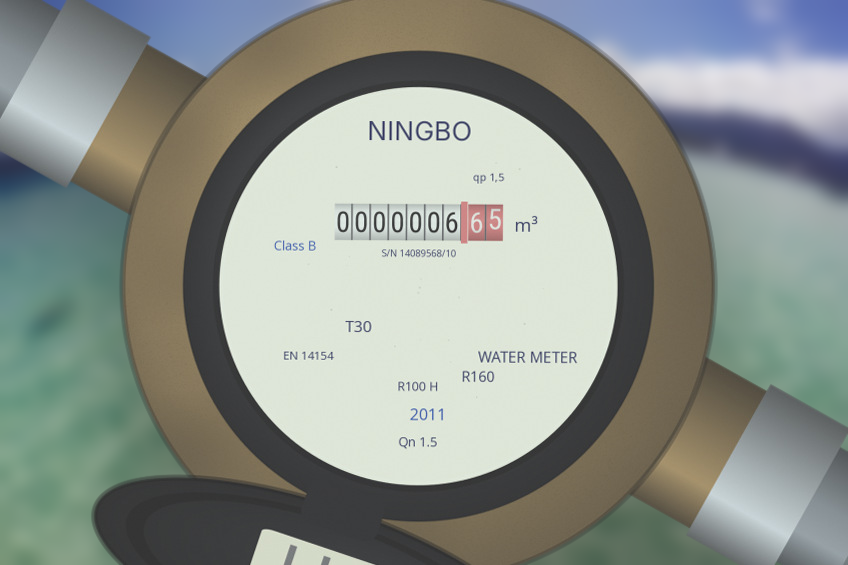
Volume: 6.65 m³
